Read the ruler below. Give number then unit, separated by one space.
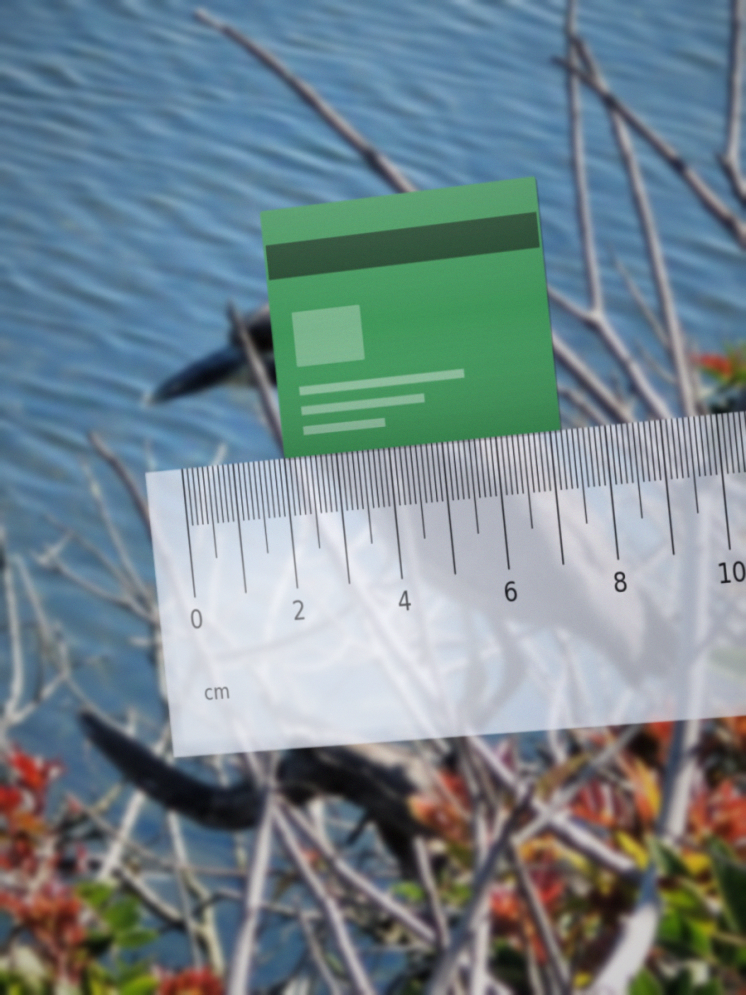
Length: 5.2 cm
